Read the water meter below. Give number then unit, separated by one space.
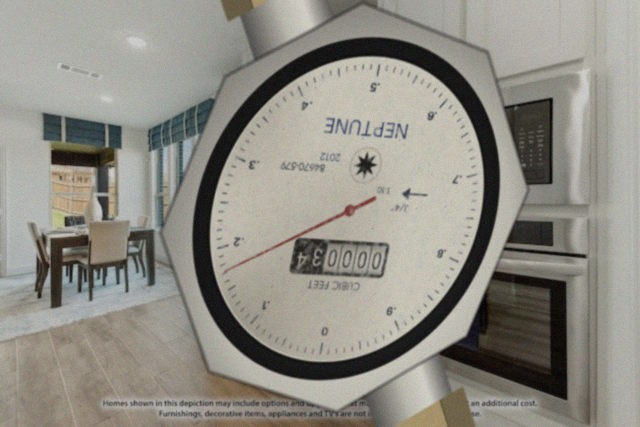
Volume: 34.17 ft³
